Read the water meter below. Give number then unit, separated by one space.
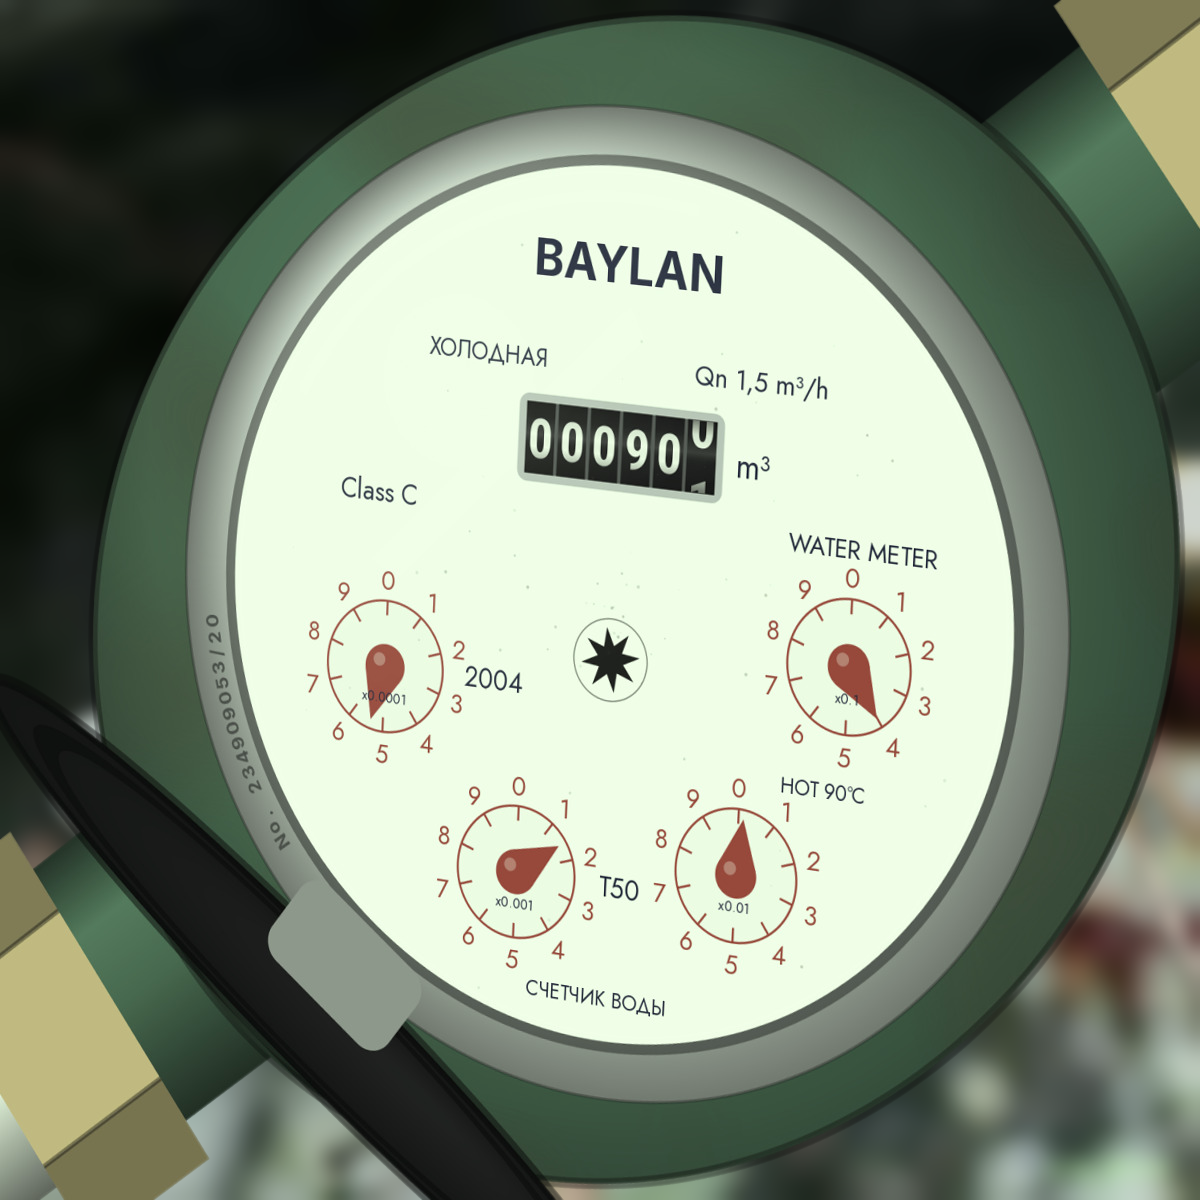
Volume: 900.4015 m³
